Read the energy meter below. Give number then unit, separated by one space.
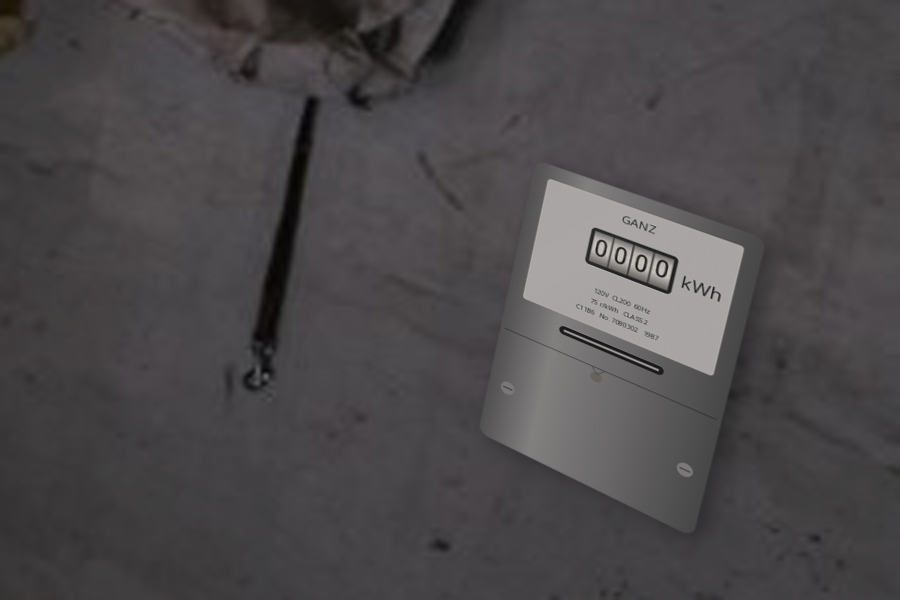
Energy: 0 kWh
